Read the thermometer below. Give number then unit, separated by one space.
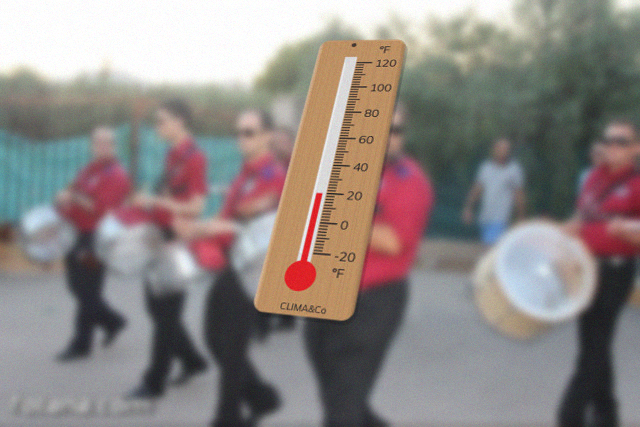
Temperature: 20 °F
